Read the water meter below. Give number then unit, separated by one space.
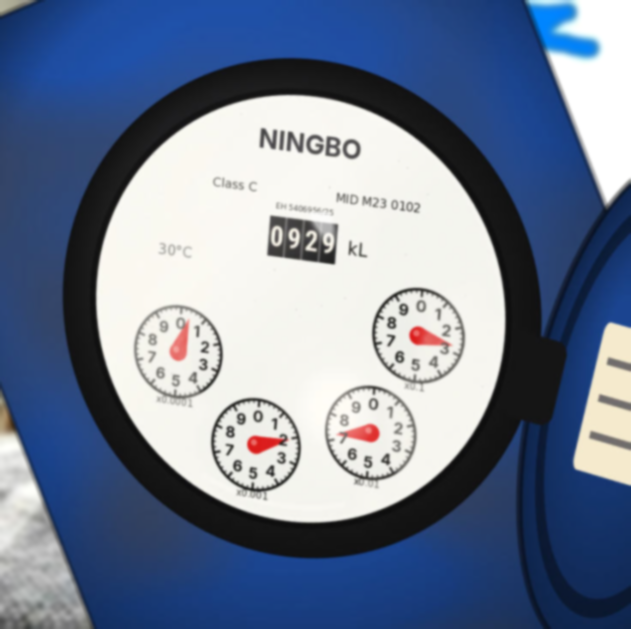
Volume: 929.2720 kL
